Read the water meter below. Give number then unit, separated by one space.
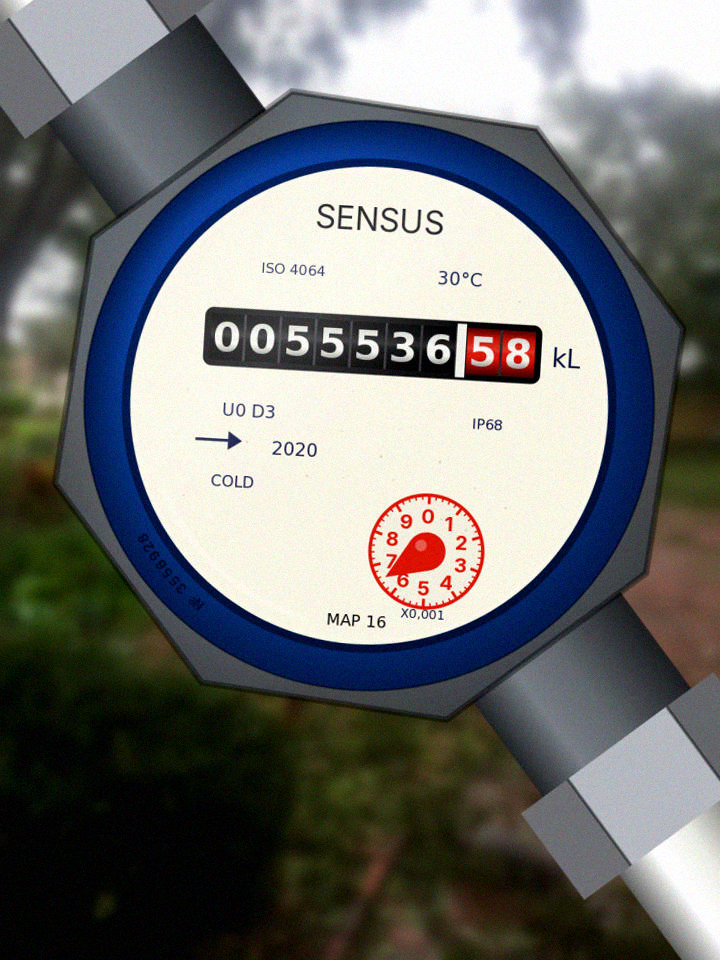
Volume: 55536.586 kL
